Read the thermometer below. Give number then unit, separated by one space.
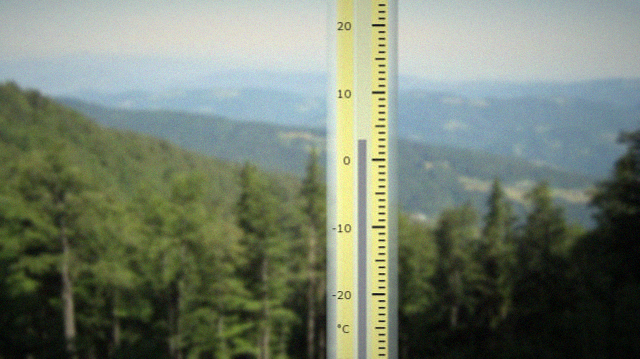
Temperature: 3 °C
